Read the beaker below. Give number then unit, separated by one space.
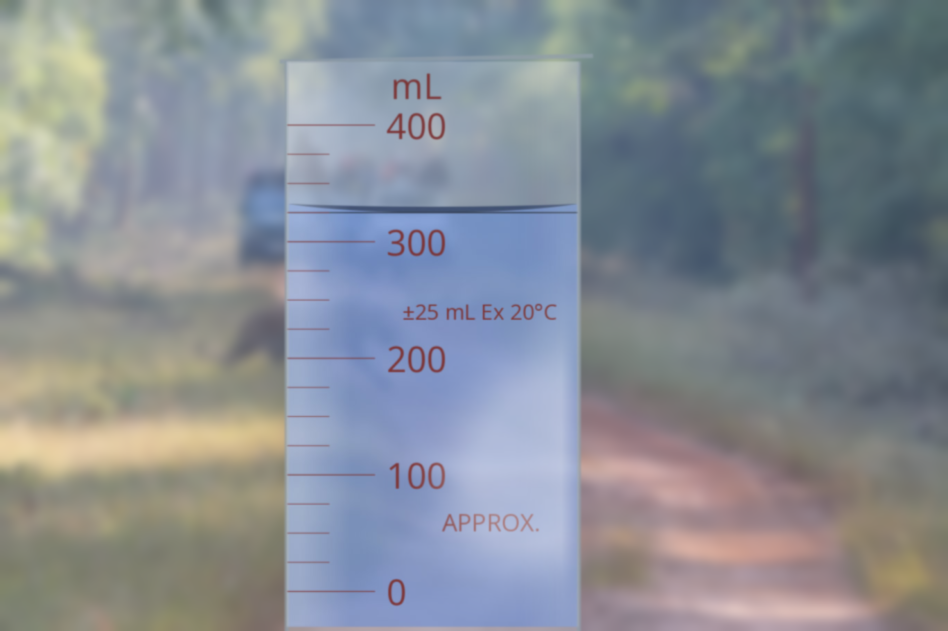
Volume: 325 mL
